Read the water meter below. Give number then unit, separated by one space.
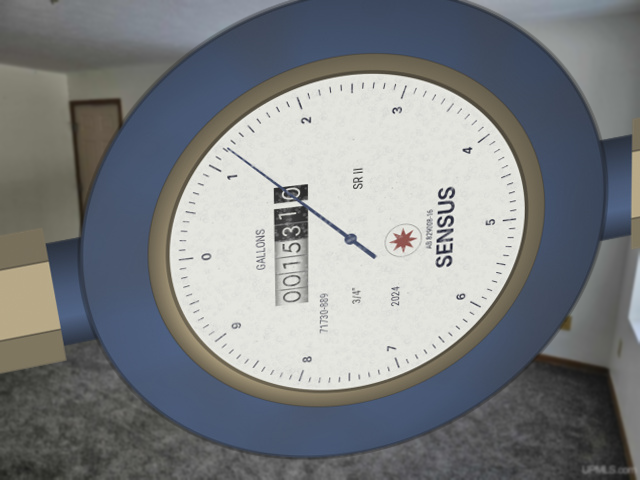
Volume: 15311.2 gal
